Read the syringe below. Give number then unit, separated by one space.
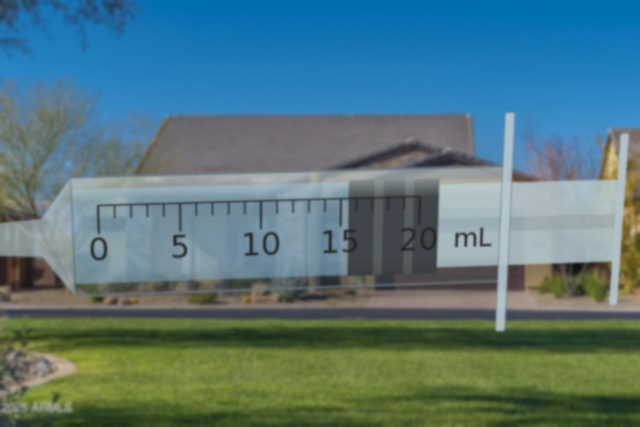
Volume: 15.5 mL
